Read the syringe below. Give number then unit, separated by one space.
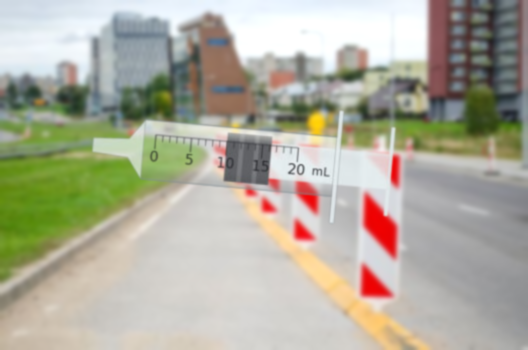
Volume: 10 mL
